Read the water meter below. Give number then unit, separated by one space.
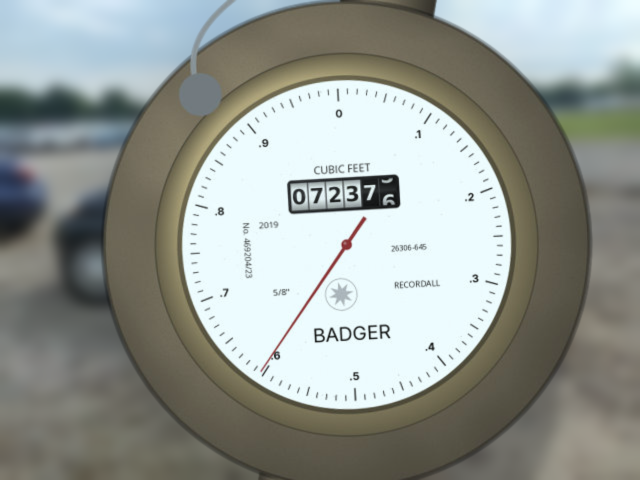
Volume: 72375.60 ft³
